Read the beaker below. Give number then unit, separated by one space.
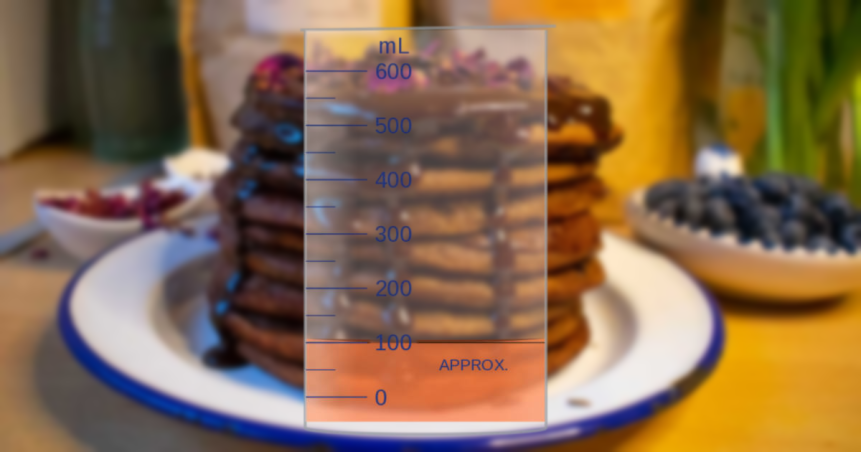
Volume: 100 mL
